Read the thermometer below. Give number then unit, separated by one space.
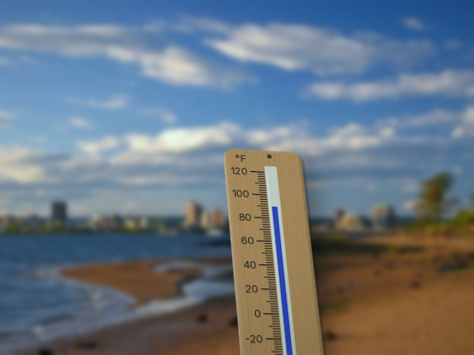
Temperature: 90 °F
